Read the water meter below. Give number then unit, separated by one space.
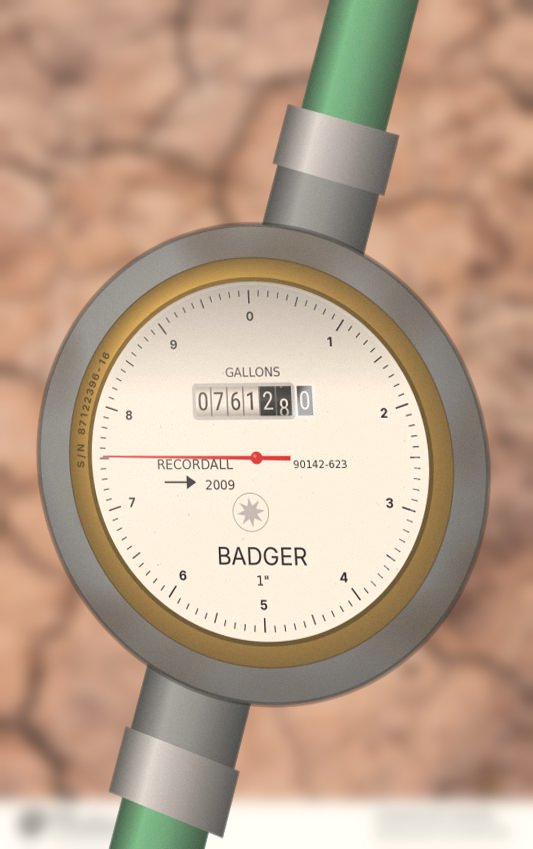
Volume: 761277.5 gal
